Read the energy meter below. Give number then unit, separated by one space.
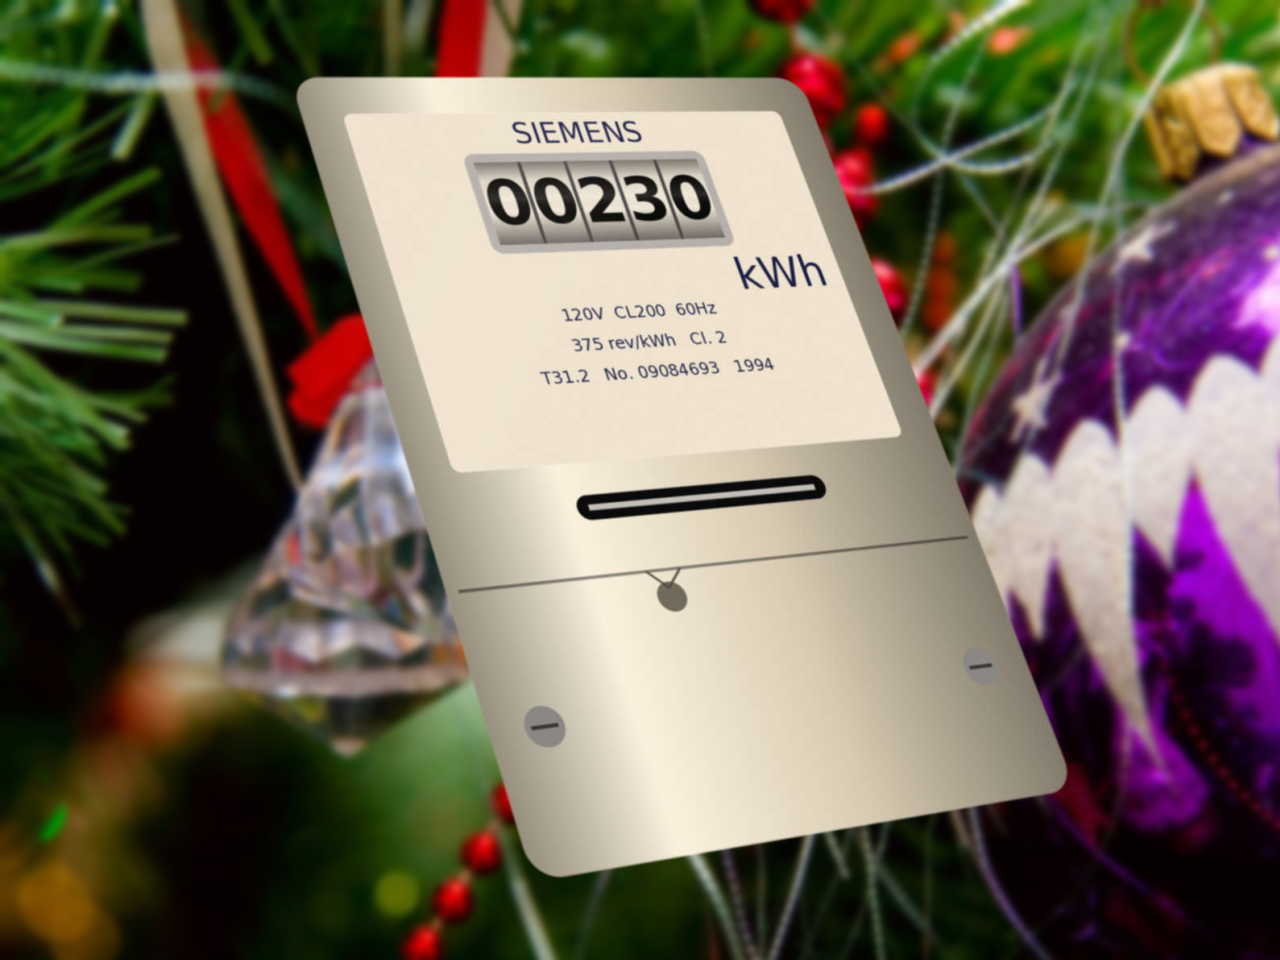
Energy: 230 kWh
